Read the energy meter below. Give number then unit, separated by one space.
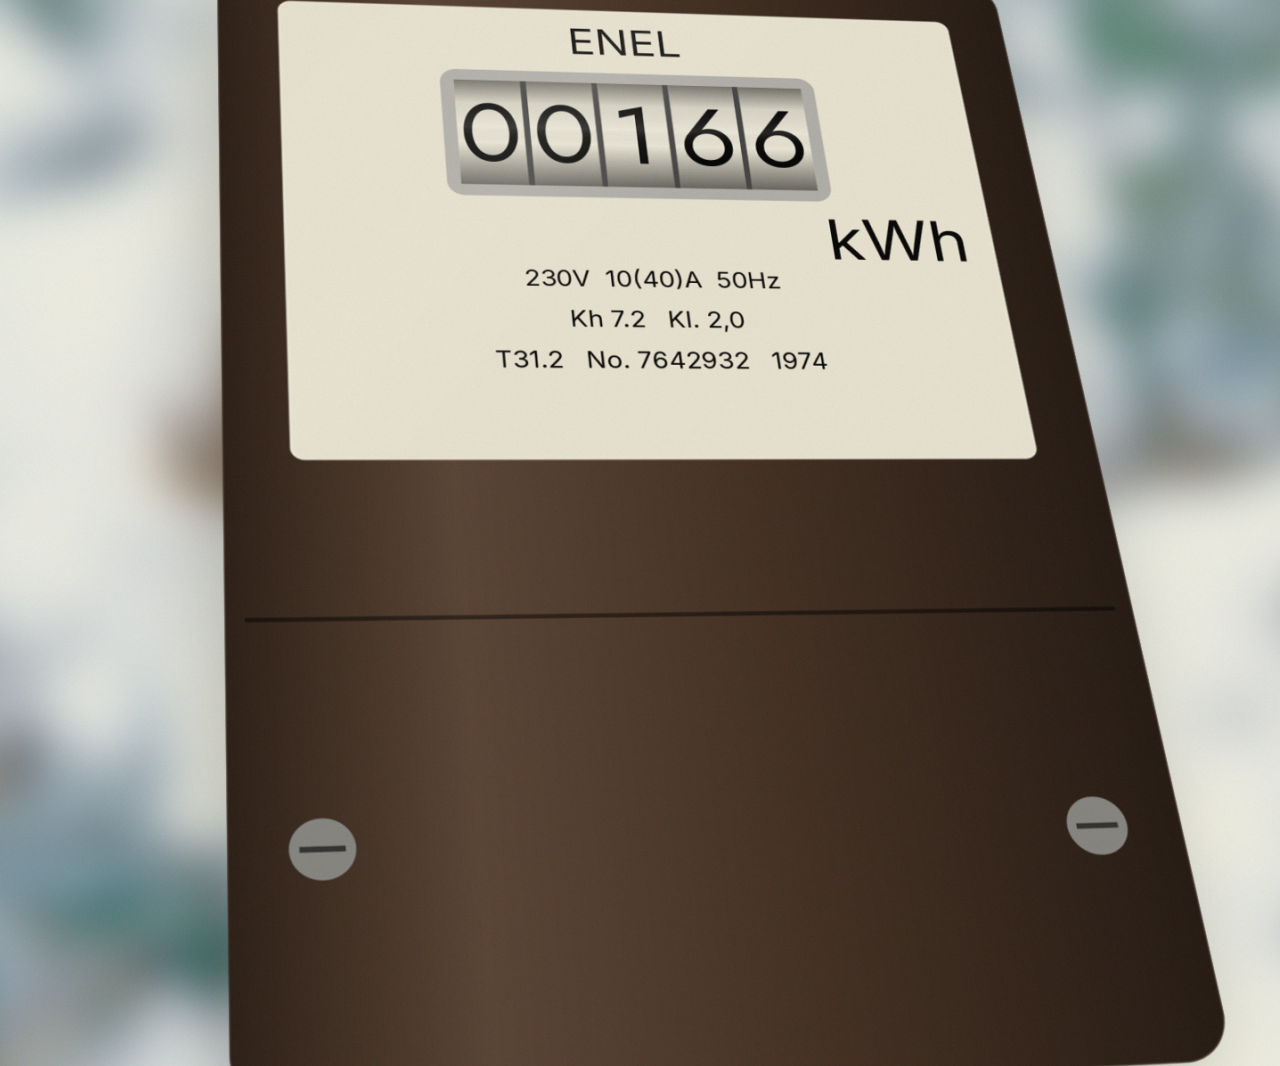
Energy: 166 kWh
